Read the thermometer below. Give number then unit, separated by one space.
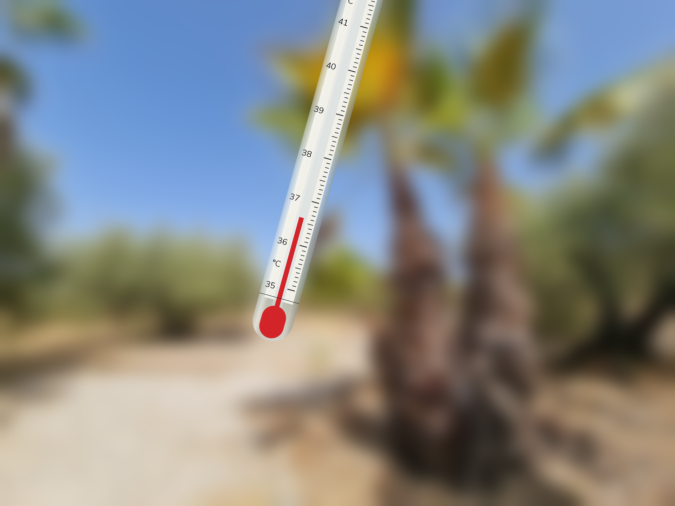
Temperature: 36.6 °C
